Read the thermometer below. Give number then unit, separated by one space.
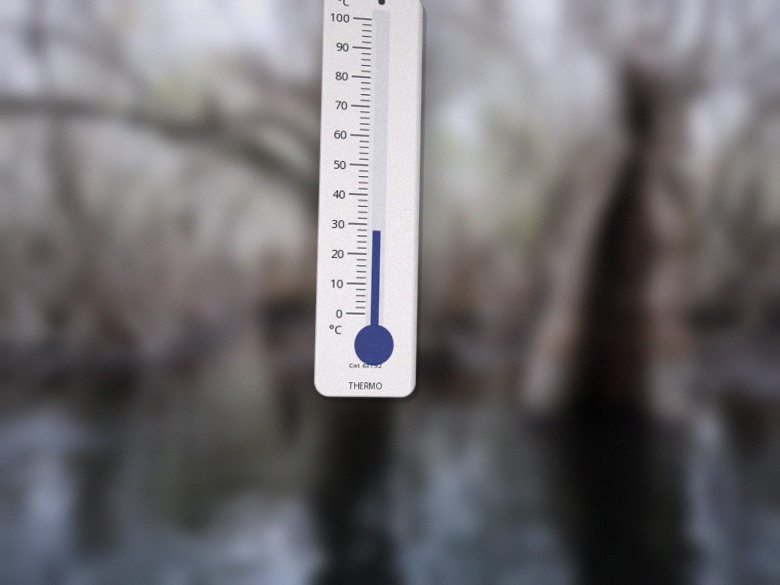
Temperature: 28 °C
